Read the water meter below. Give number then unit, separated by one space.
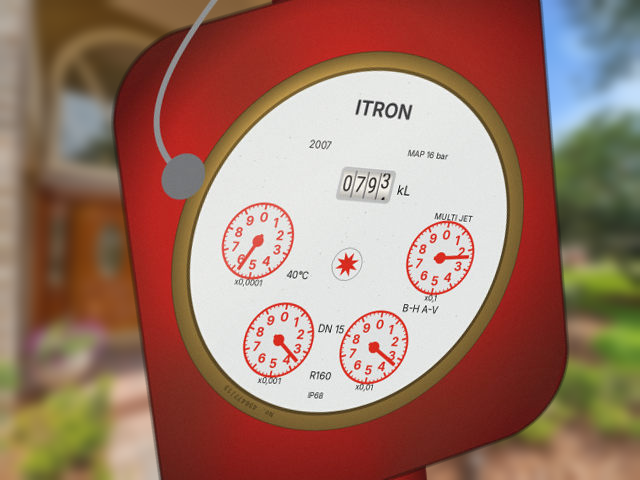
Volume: 793.2335 kL
